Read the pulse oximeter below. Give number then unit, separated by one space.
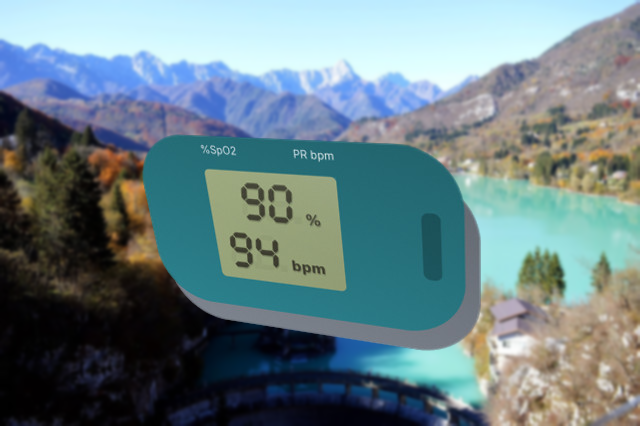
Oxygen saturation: 90 %
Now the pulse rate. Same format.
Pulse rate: 94 bpm
